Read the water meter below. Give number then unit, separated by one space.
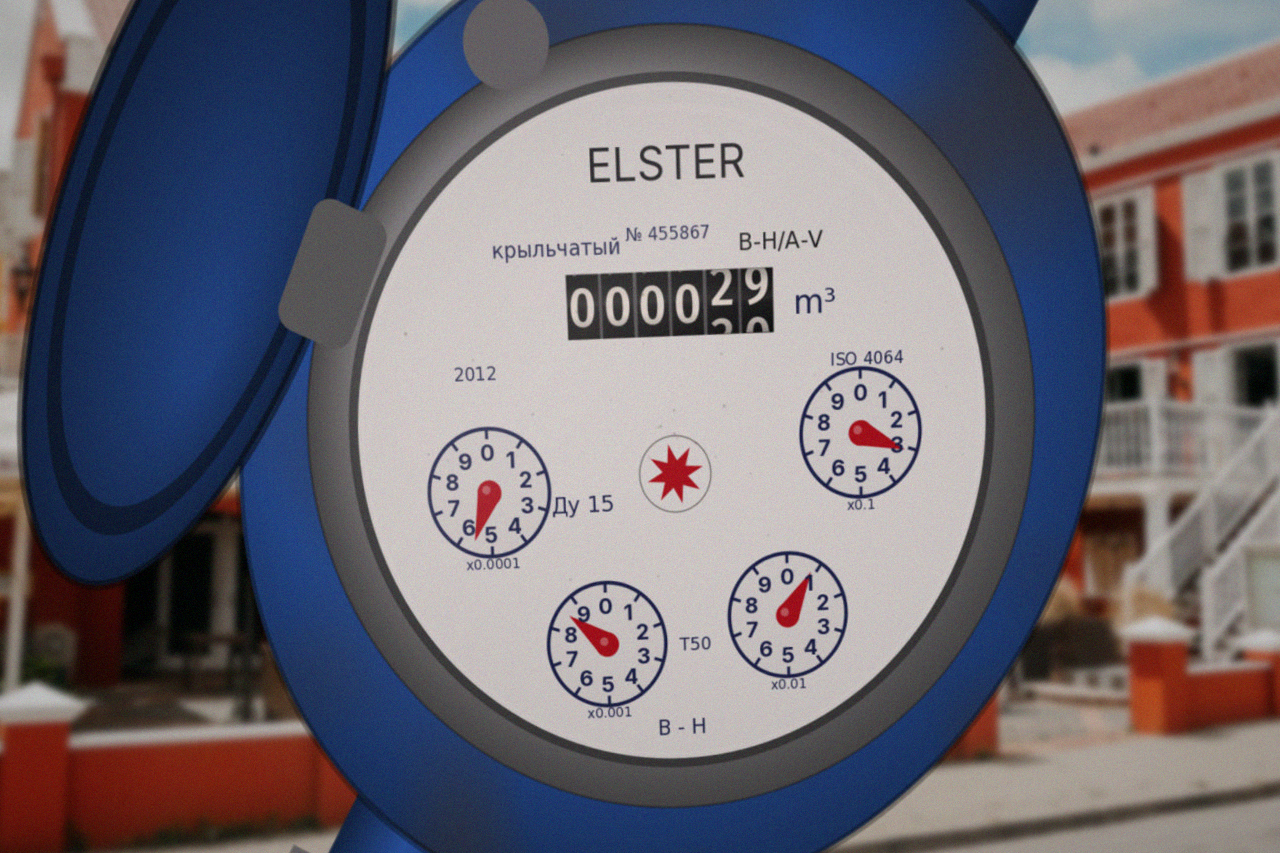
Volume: 29.3085 m³
